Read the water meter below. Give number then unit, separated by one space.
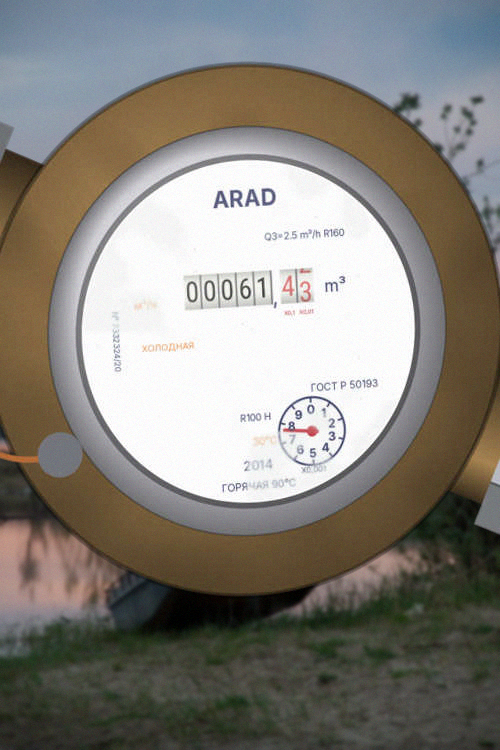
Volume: 61.427 m³
